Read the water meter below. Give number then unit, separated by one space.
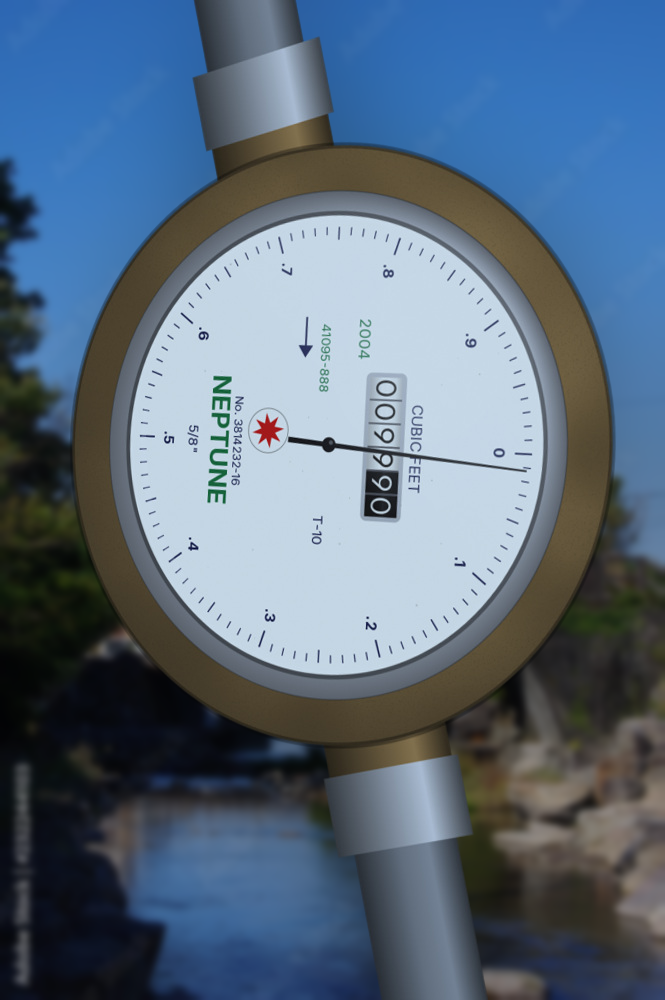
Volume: 9990.01 ft³
